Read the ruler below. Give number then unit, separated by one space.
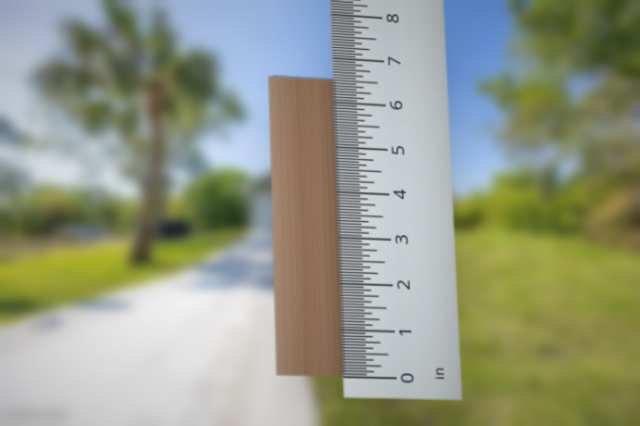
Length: 6.5 in
